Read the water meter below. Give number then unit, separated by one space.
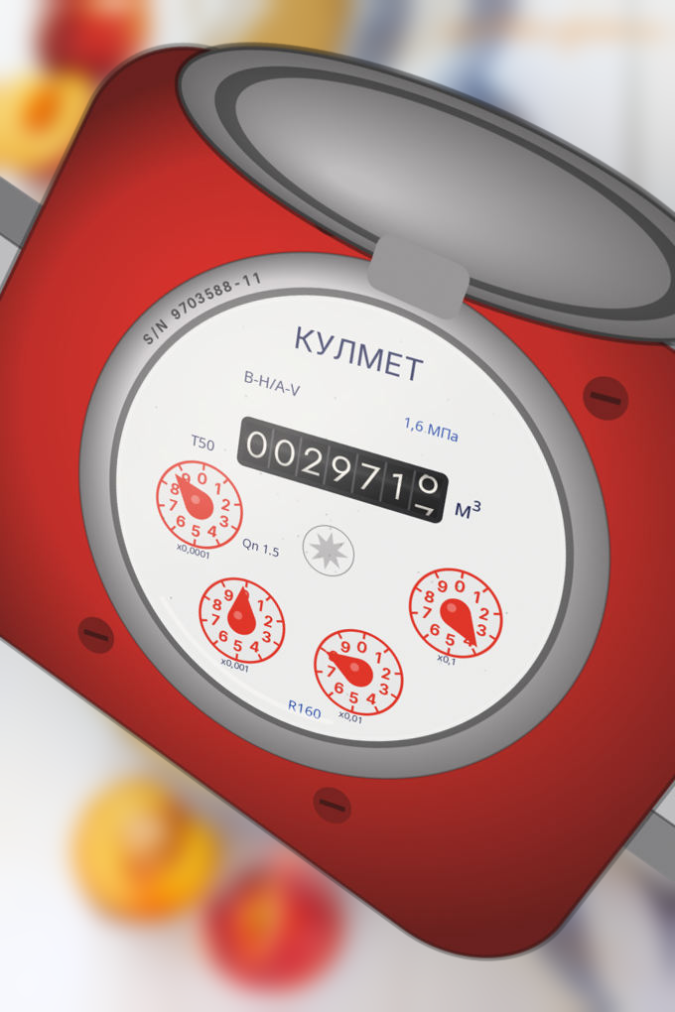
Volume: 29716.3798 m³
